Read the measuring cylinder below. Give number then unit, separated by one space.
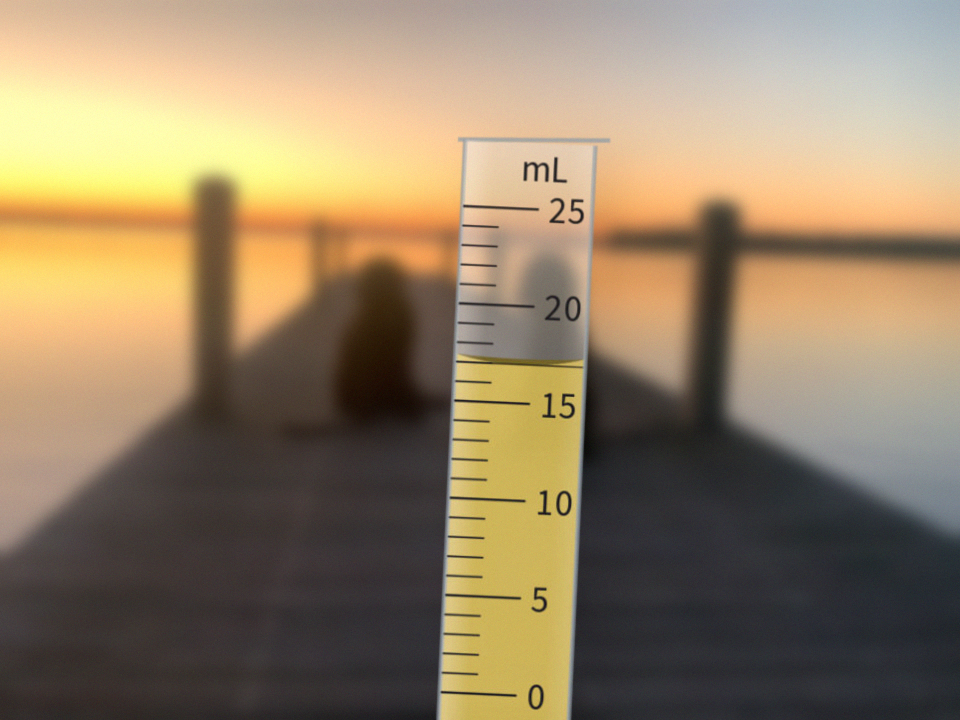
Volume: 17 mL
